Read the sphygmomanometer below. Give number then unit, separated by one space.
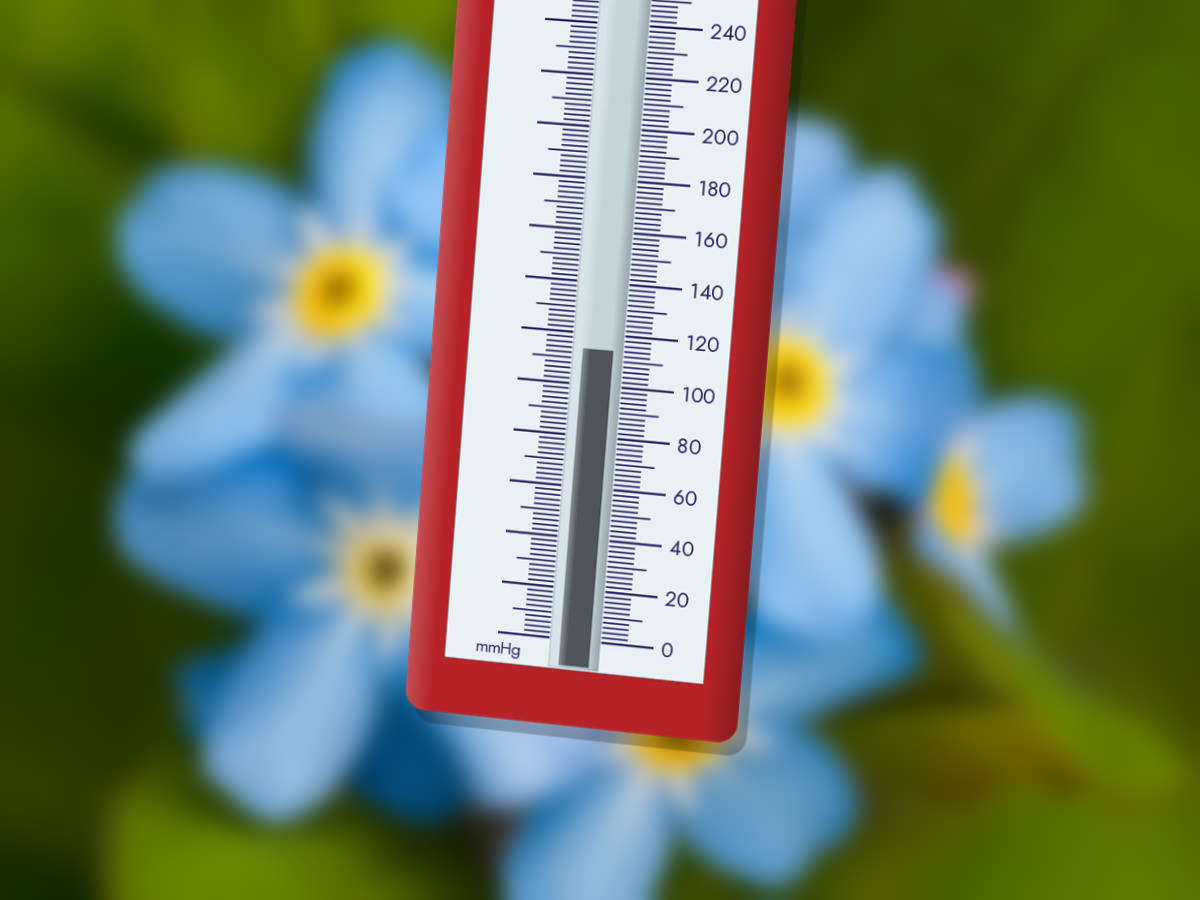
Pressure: 114 mmHg
